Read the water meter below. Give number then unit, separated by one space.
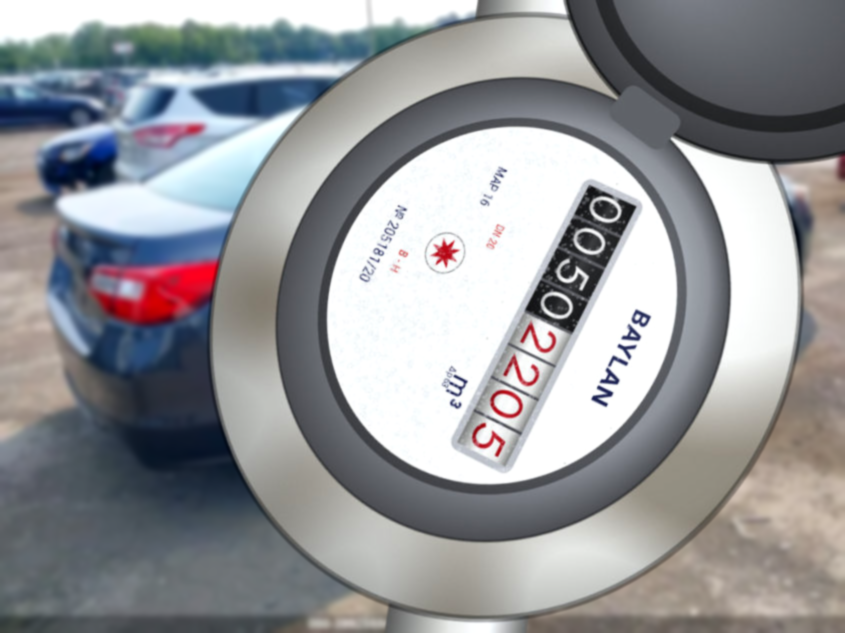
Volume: 50.2205 m³
